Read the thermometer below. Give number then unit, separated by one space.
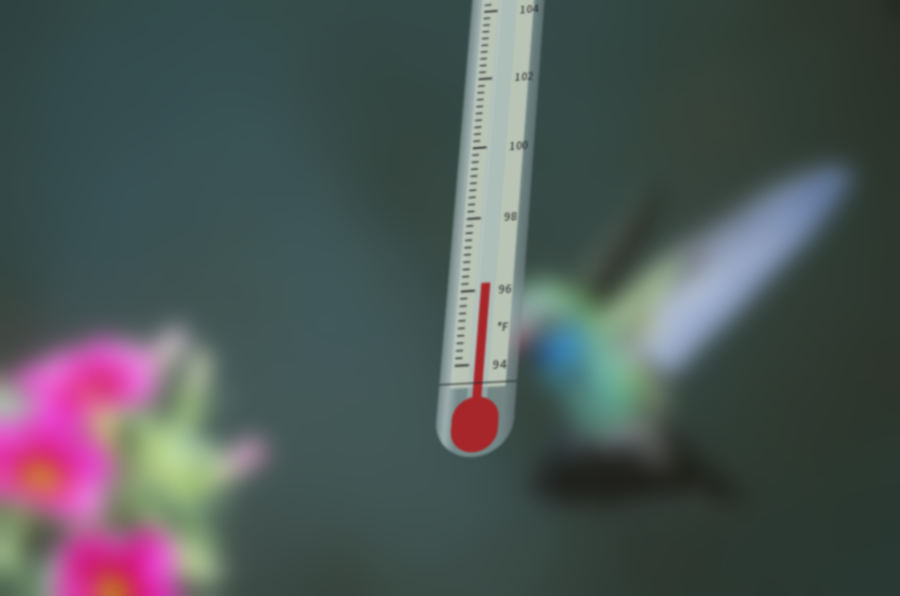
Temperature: 96.2 °F
